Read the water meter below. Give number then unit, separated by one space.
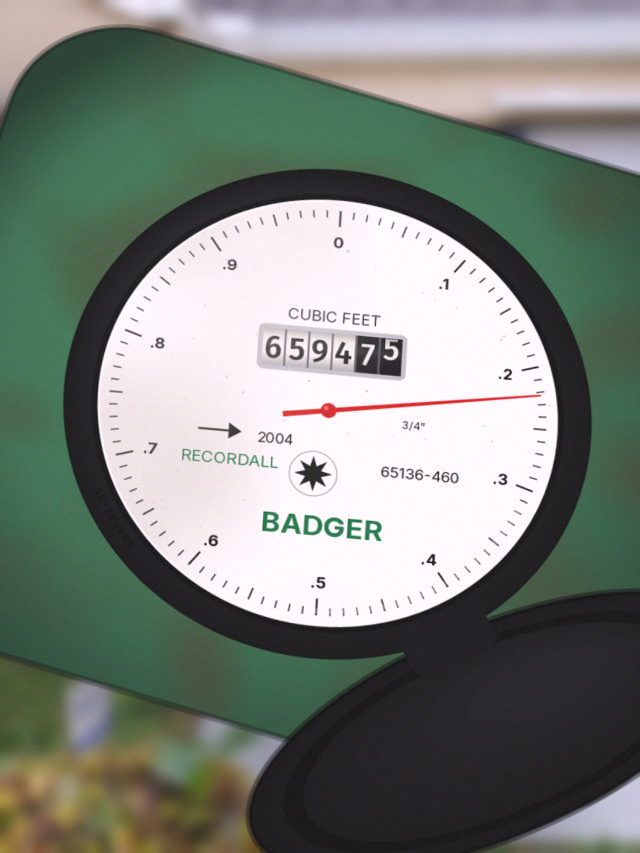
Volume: 659475.22 ft³
